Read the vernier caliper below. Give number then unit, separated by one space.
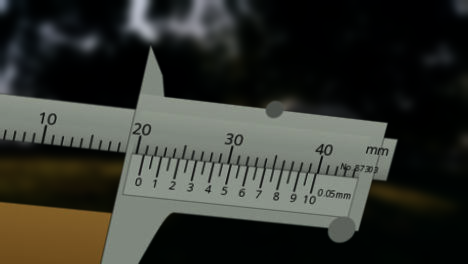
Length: 20.8 mm
